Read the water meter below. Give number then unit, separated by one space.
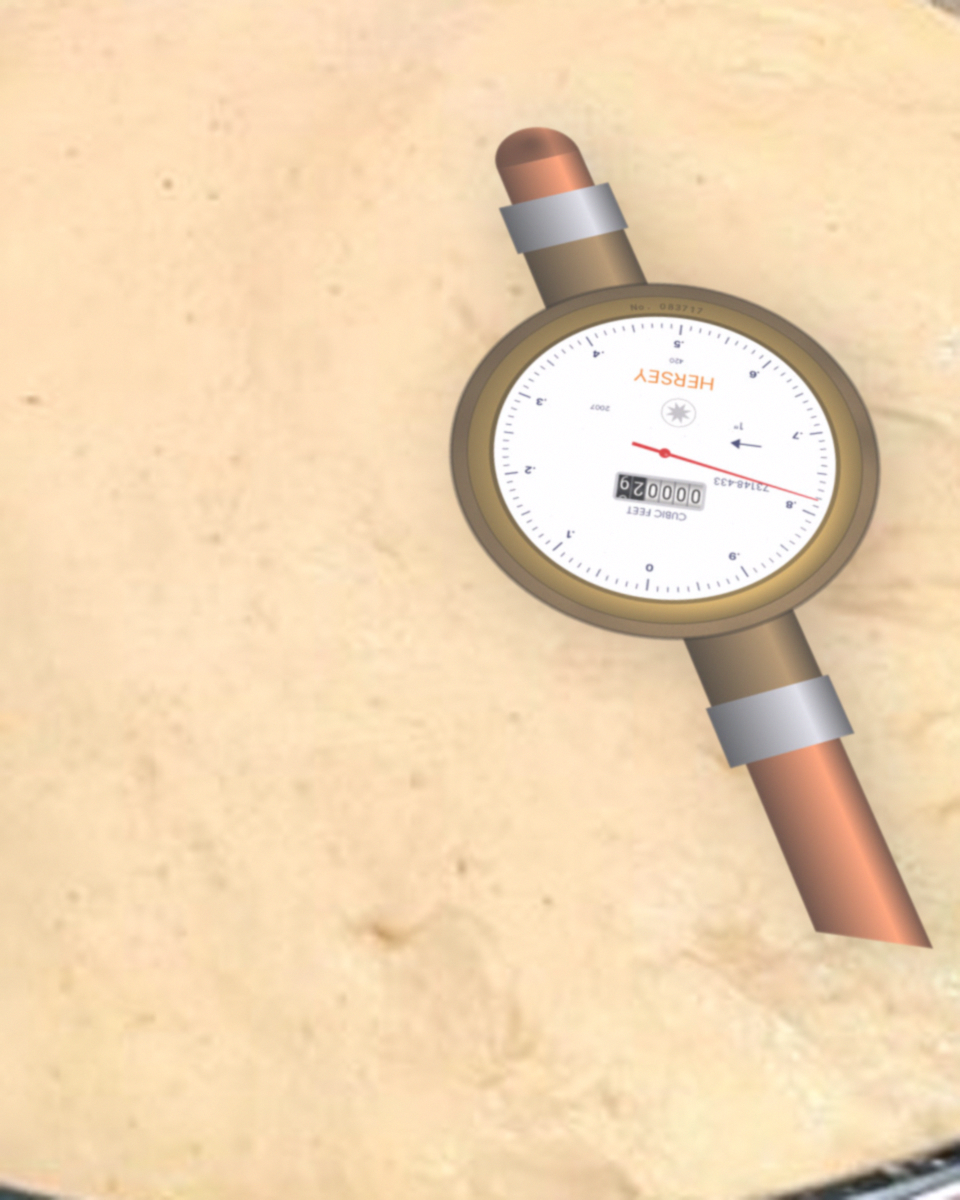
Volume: 28.78 ft³
